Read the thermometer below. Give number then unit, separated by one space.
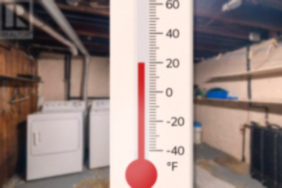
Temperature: 20 °F
